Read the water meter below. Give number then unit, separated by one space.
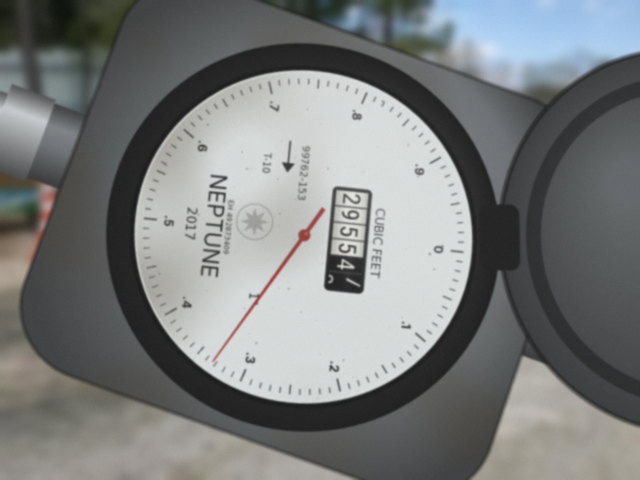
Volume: 295547.33 ft³
